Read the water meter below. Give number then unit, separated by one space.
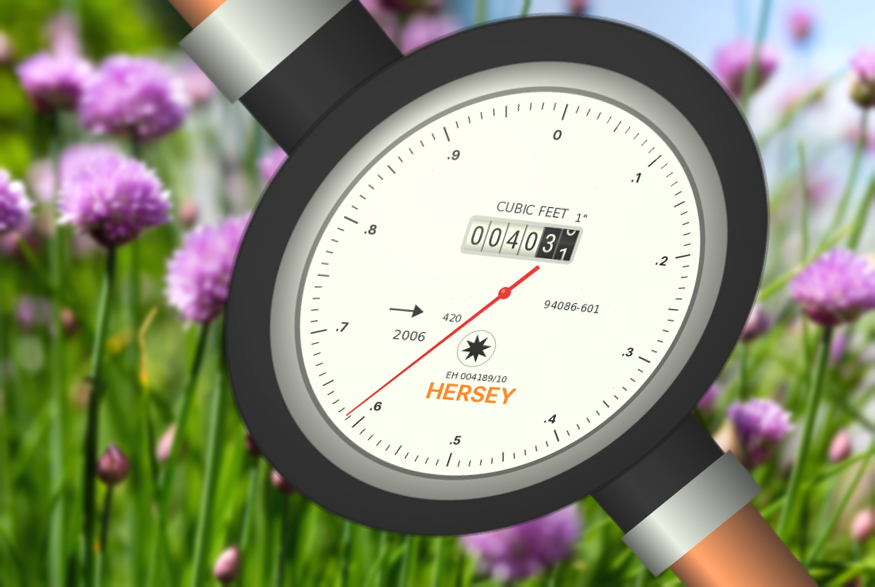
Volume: 4030.61 ft³
